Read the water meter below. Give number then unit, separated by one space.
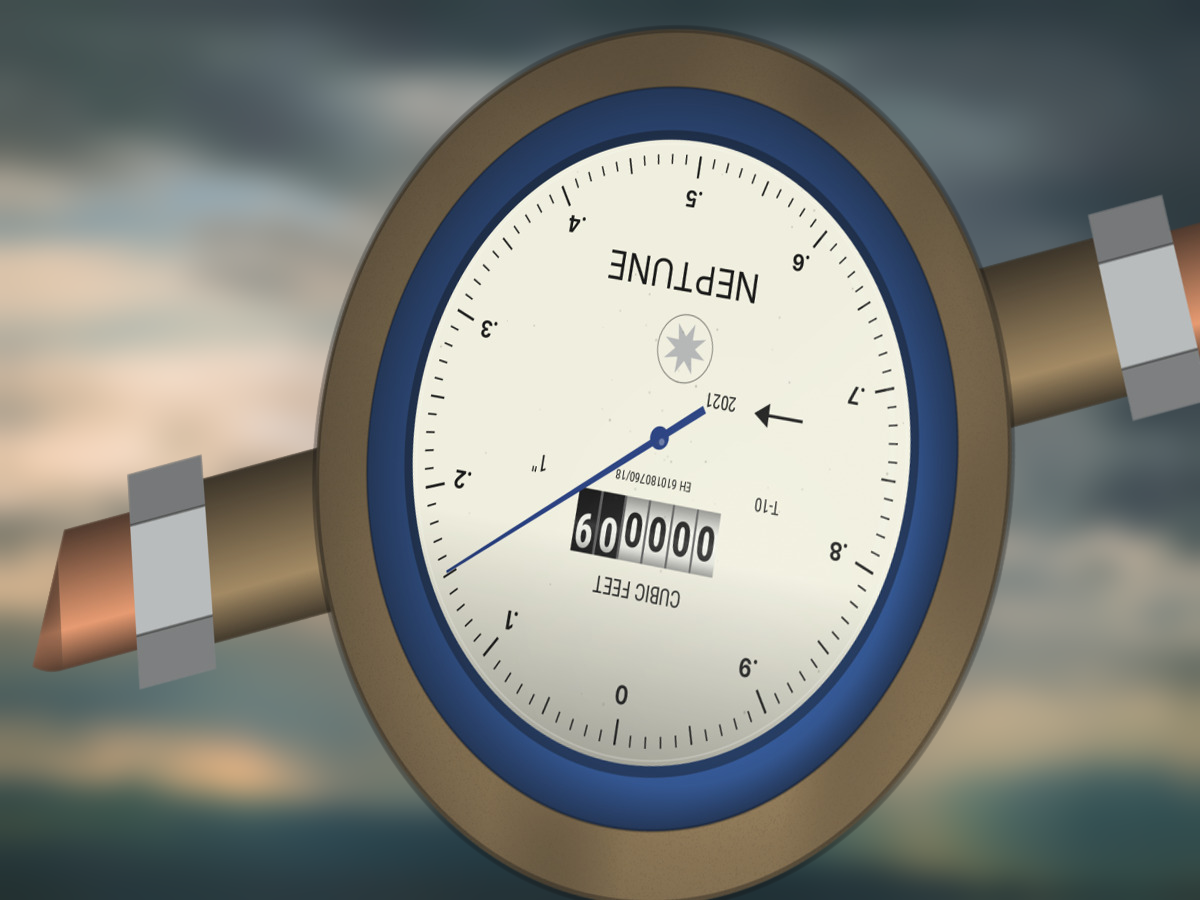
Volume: 9.15 ft³
